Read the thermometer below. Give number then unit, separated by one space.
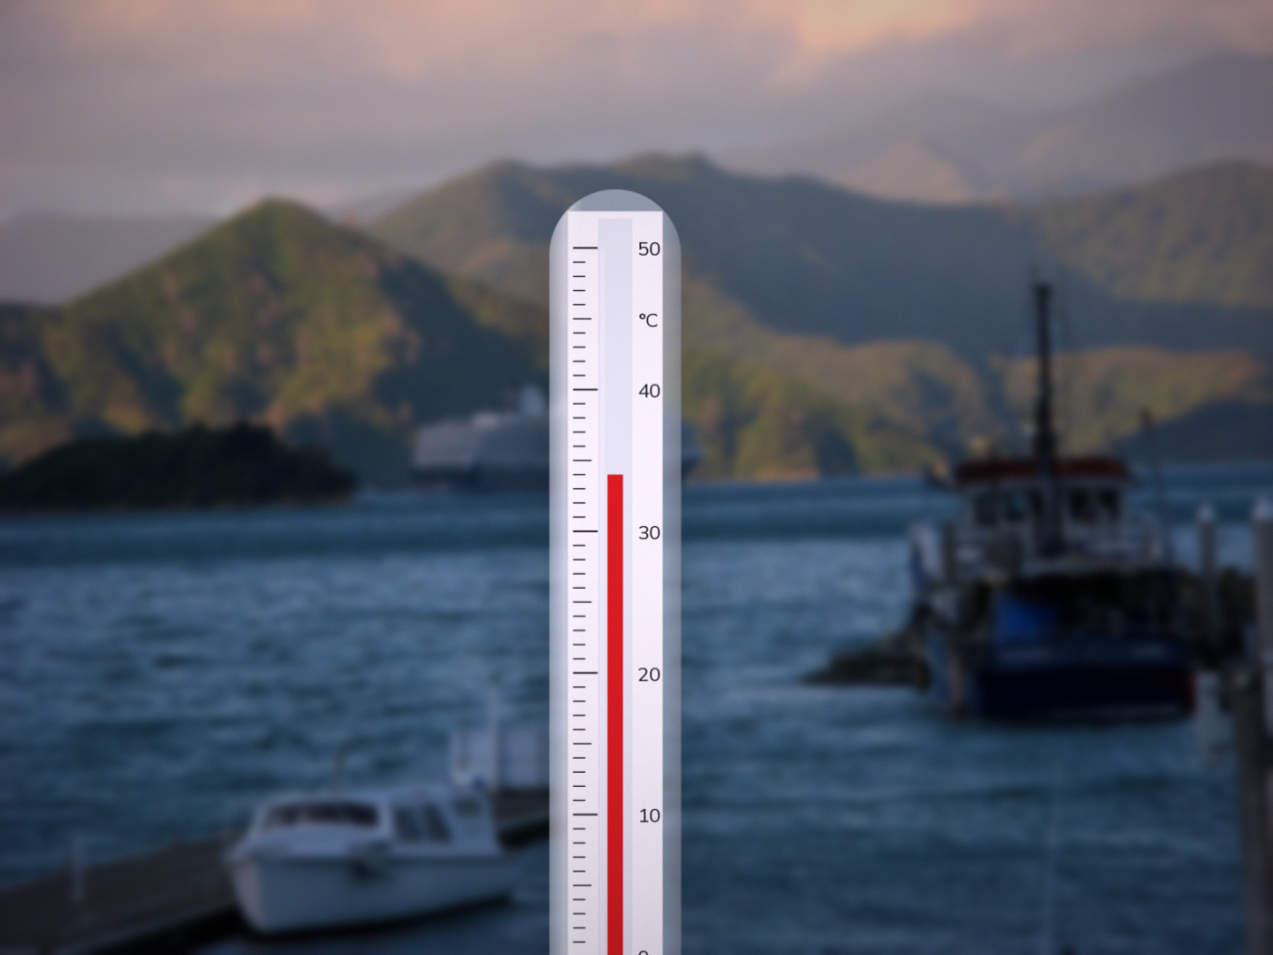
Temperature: 34 °C
